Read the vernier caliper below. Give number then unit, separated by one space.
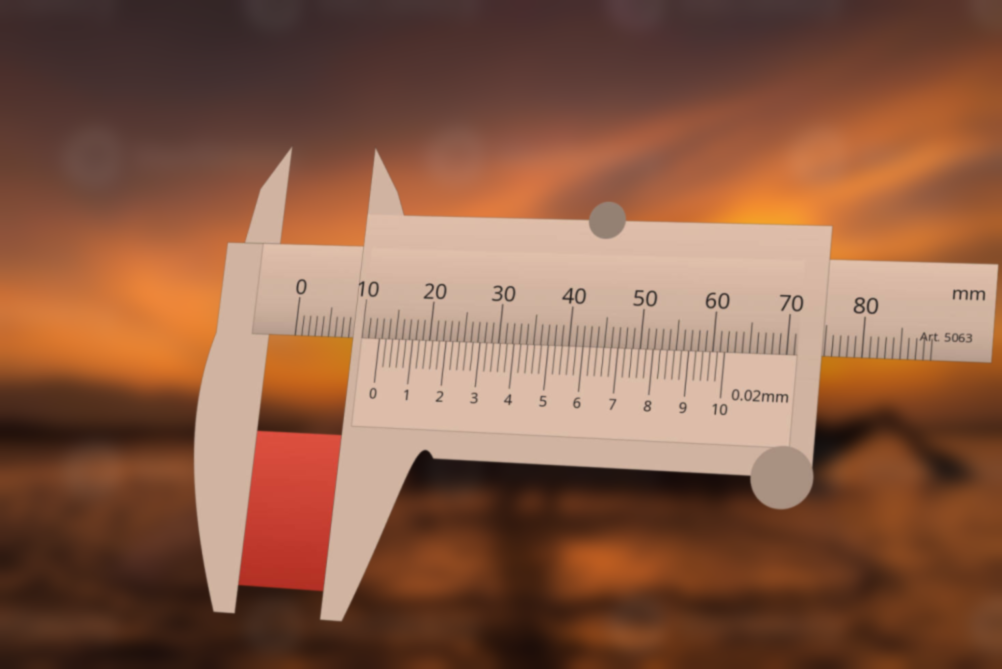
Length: 12.6 mm
